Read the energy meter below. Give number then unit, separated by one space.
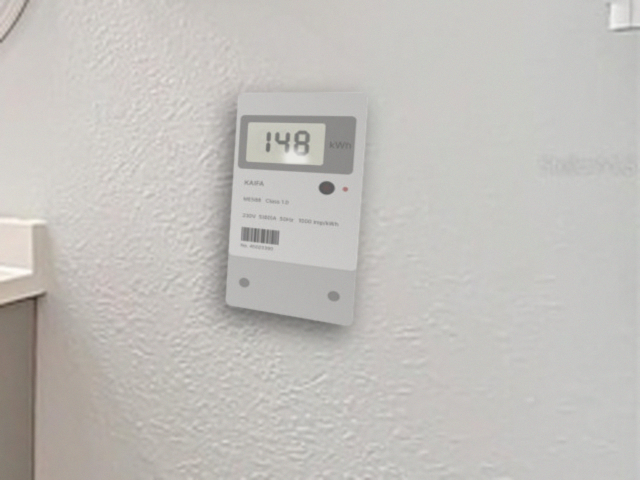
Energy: 148 kWh
